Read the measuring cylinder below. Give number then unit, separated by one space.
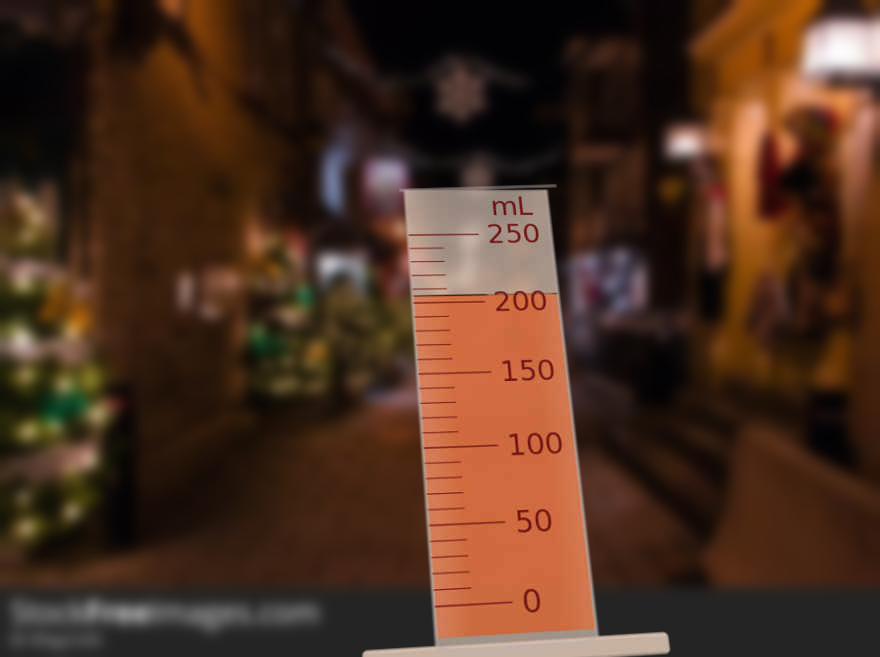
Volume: 205 mL
